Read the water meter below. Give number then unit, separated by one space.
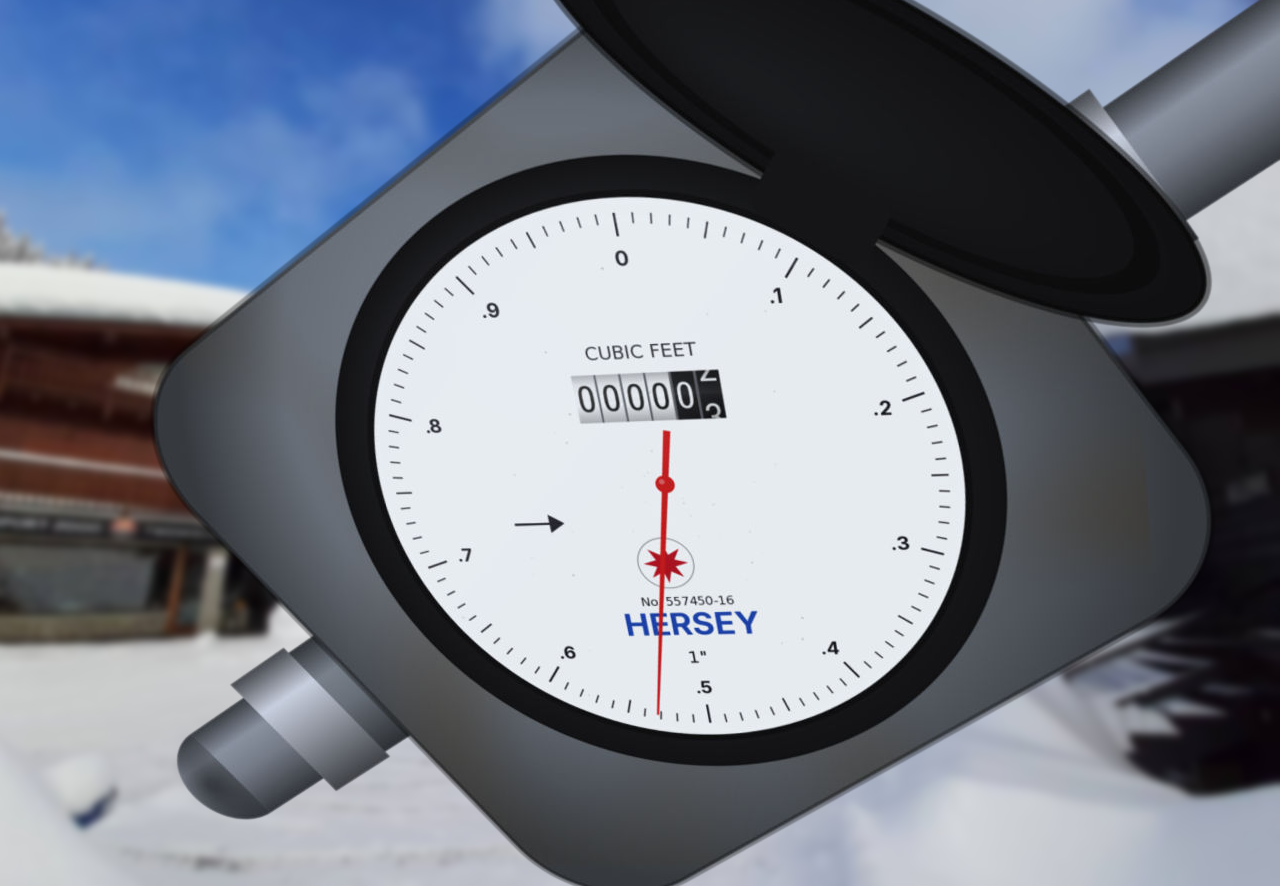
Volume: 2.53 ft³
